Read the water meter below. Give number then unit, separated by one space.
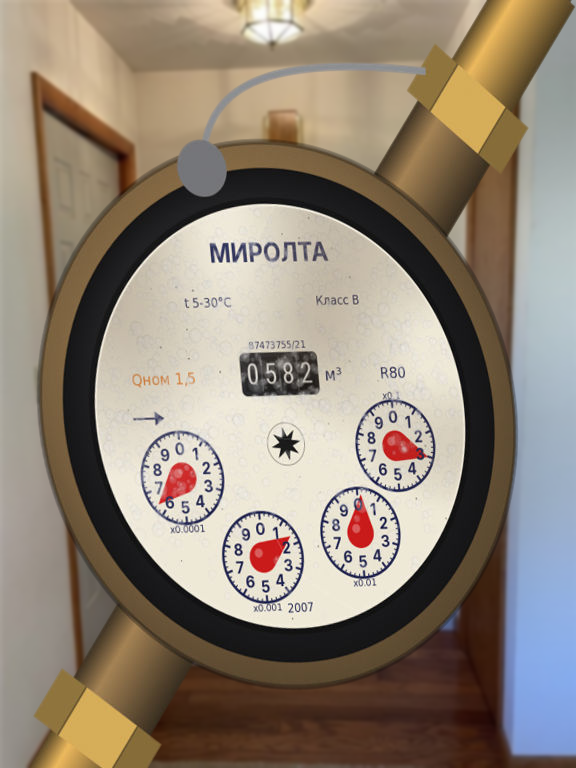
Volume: 582.3016 m³
